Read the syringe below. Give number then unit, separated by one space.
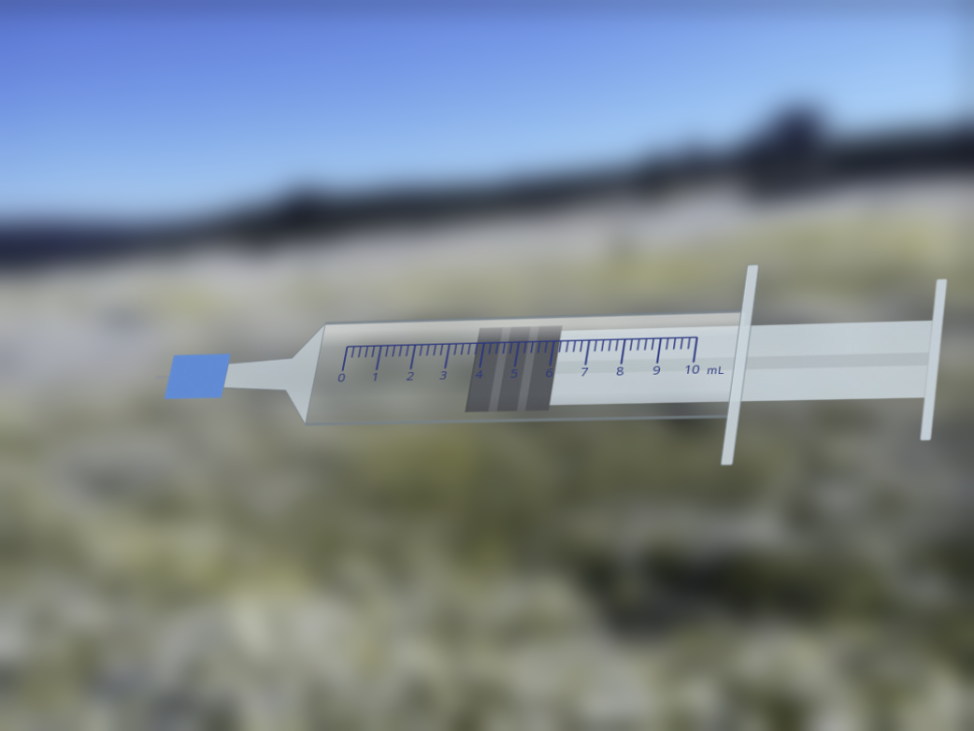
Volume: 3.8 mL
